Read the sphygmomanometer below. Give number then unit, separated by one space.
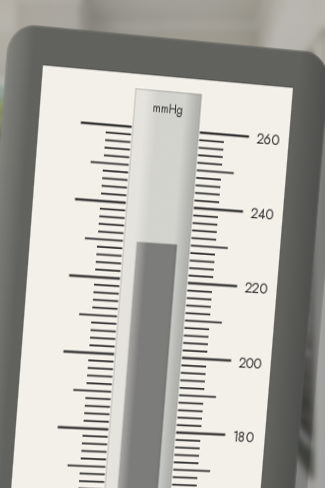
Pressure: 230 mmHg
